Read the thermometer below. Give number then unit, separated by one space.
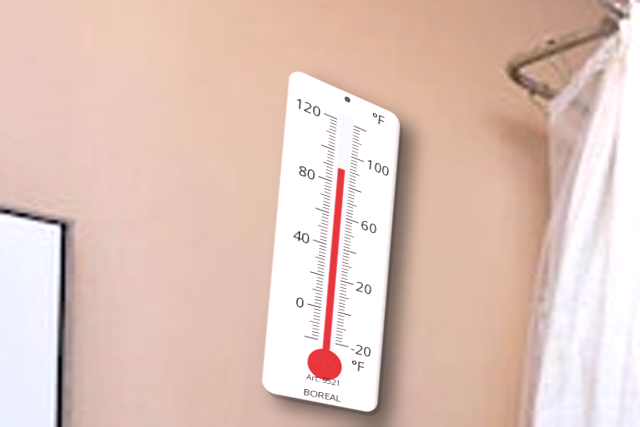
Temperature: 90 °F
